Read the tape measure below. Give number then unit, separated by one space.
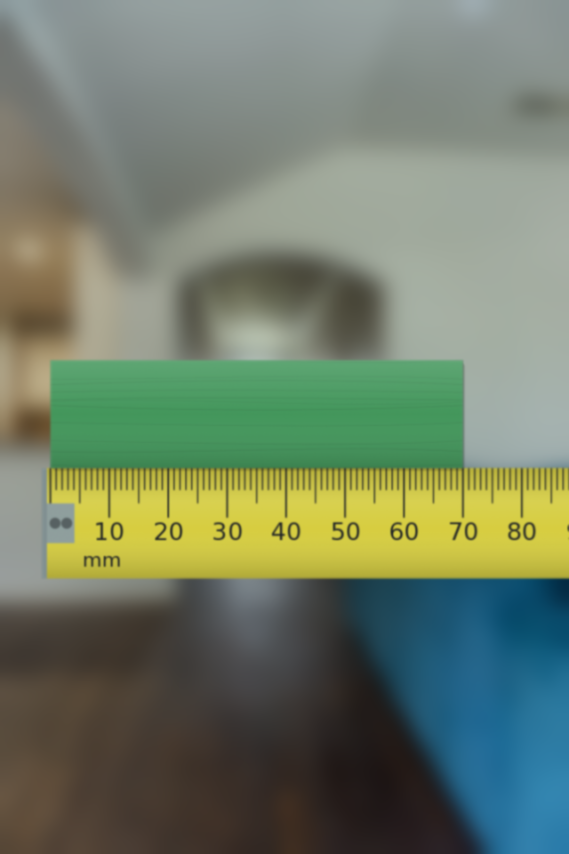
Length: 70 mm
